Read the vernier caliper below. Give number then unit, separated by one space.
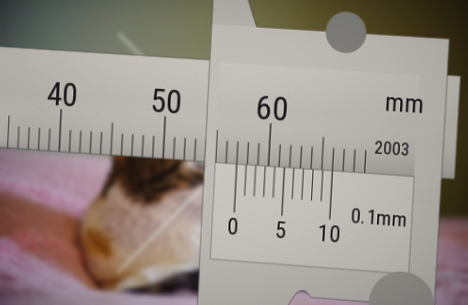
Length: 57.0 mm
